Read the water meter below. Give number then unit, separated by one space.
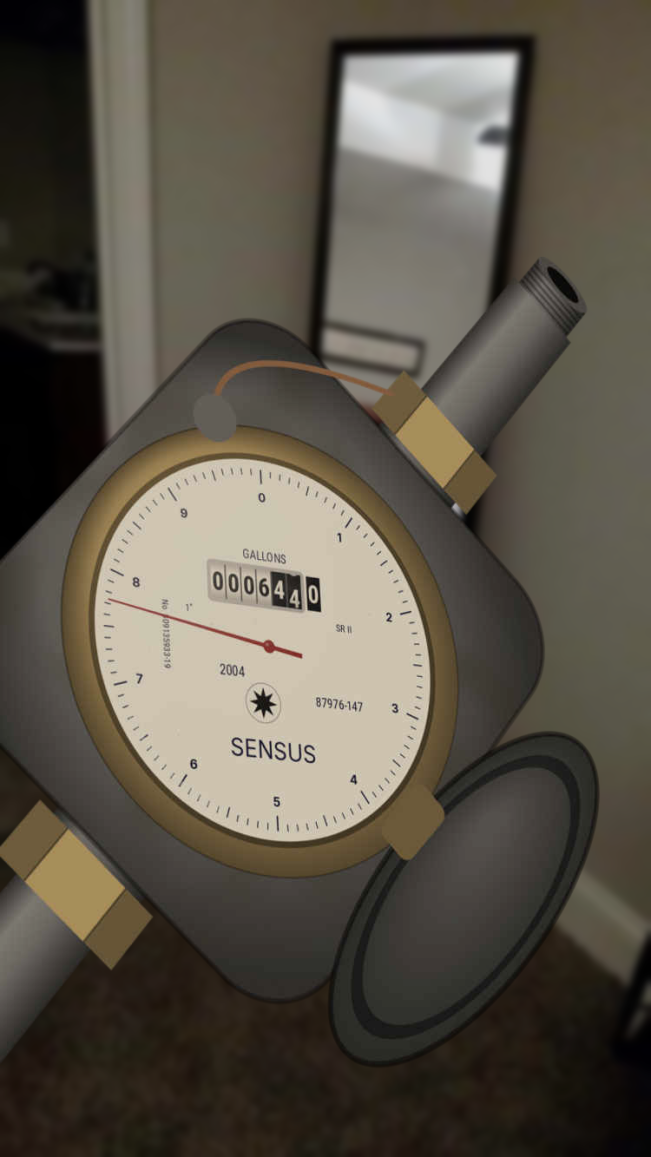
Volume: 6437.7 gal
